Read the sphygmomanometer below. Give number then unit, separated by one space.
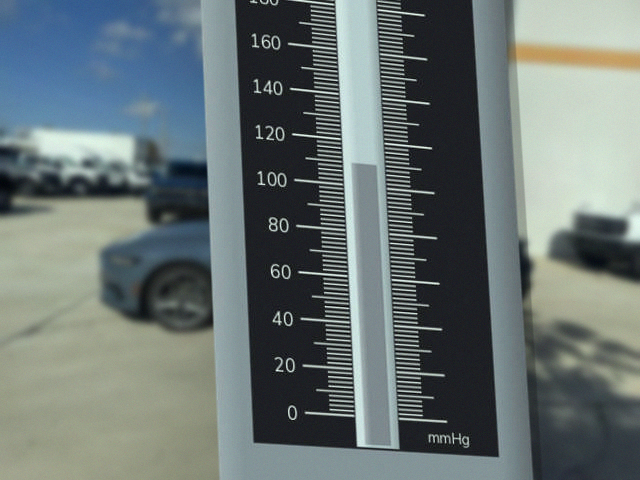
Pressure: 110 mmHg
